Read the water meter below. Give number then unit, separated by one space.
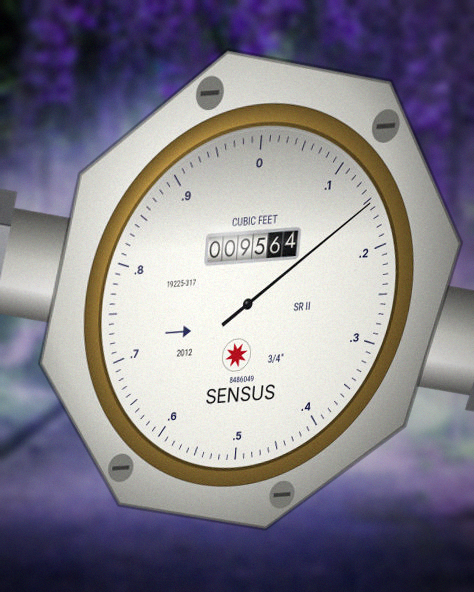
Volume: 9564.15 ft³
